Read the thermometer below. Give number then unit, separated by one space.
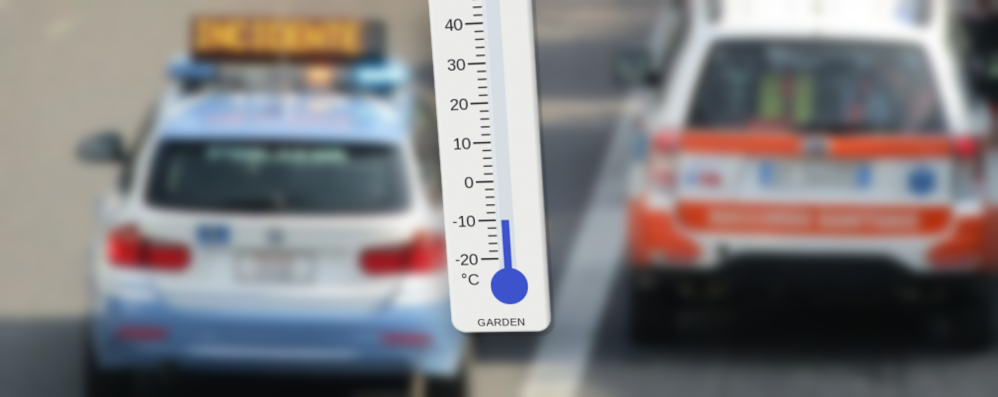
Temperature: -10 °C
